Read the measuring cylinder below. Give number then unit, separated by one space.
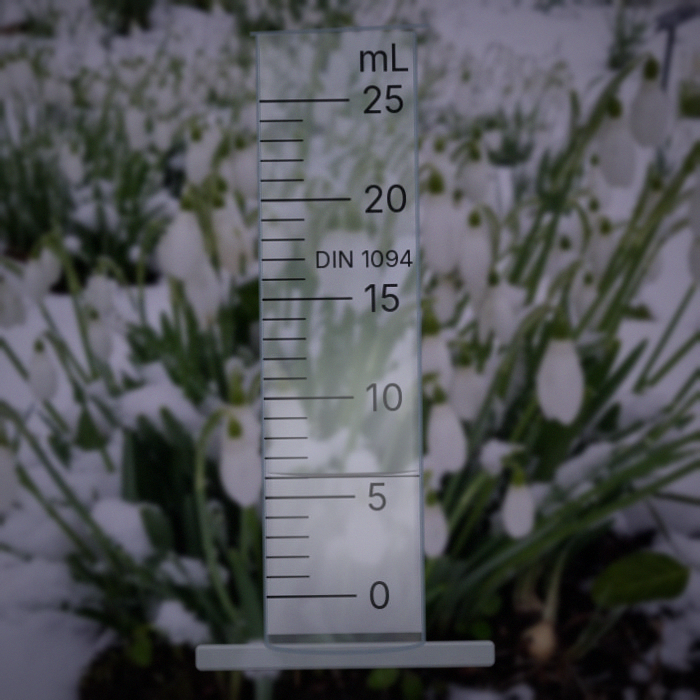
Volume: 6 mL
